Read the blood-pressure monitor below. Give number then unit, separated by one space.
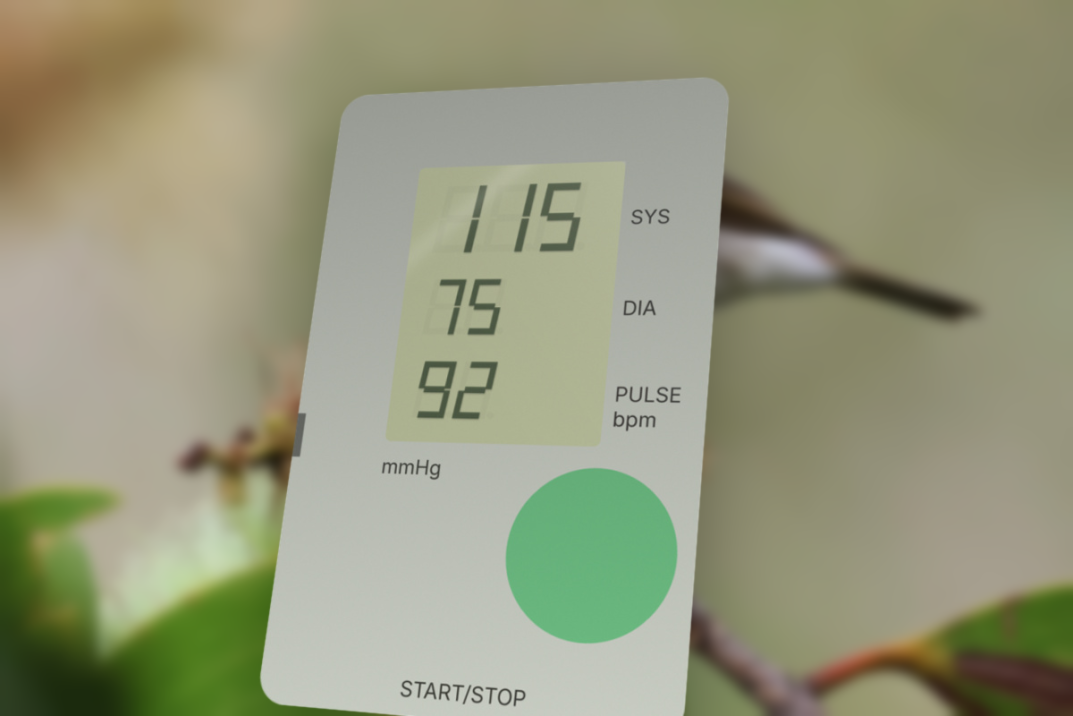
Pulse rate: 92 bpm
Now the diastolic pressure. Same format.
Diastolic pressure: 75 mmHg
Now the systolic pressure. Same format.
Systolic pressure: 115 mmHg
